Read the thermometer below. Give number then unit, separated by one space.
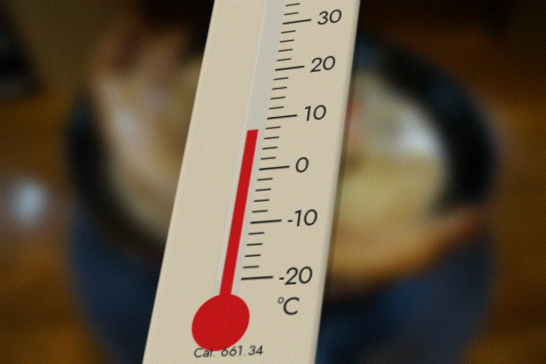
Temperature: 8 °C
